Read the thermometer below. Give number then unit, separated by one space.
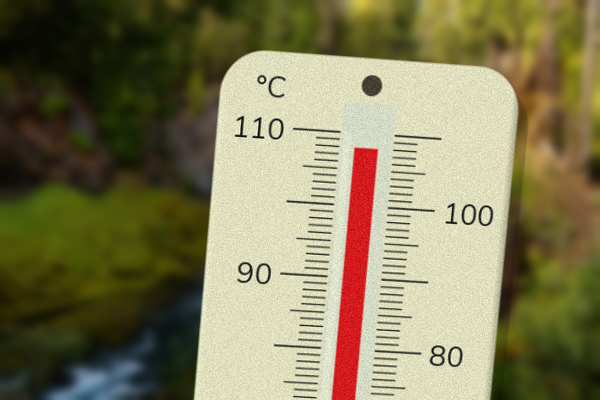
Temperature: 108 °C
